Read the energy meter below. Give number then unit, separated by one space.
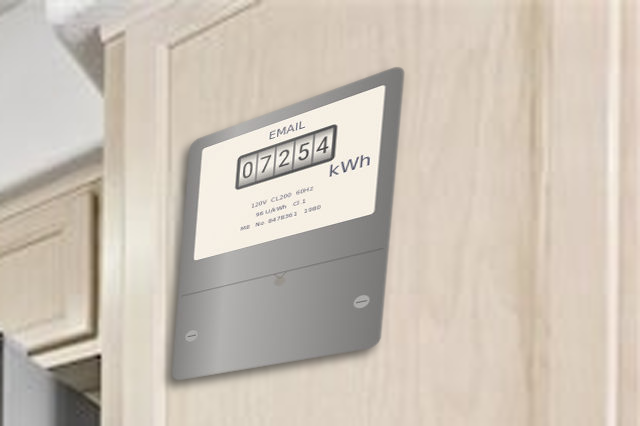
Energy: 7254 kWh
